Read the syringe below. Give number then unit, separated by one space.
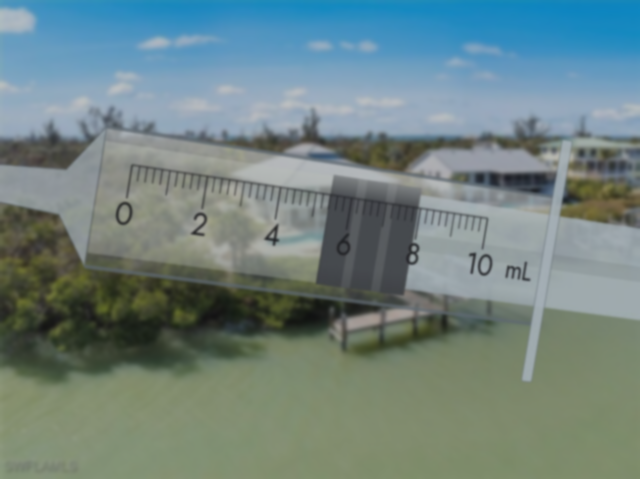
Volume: 5.4 mL
